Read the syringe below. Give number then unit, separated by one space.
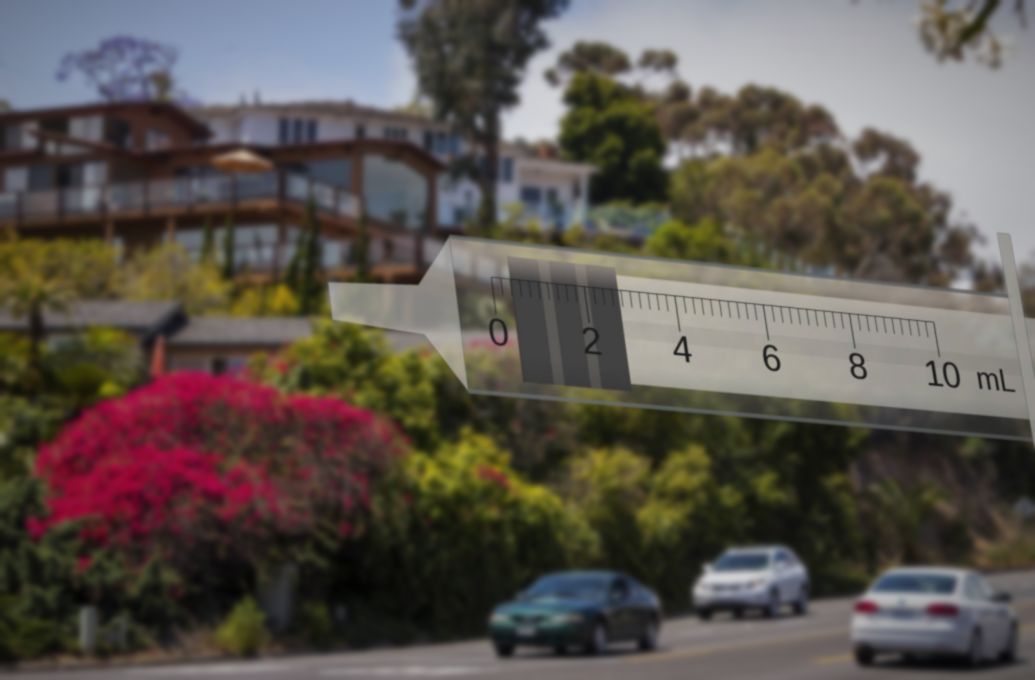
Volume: 0.4 mL
